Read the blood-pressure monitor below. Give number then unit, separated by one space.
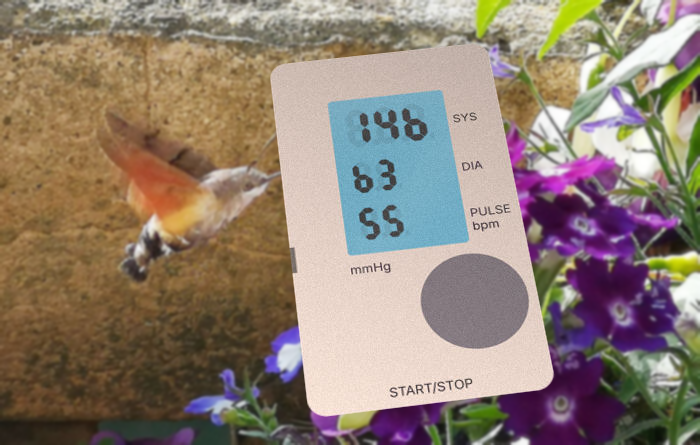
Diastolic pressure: 63 mmHg
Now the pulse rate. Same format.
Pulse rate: 55 bpm
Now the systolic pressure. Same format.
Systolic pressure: 146 mmHg
